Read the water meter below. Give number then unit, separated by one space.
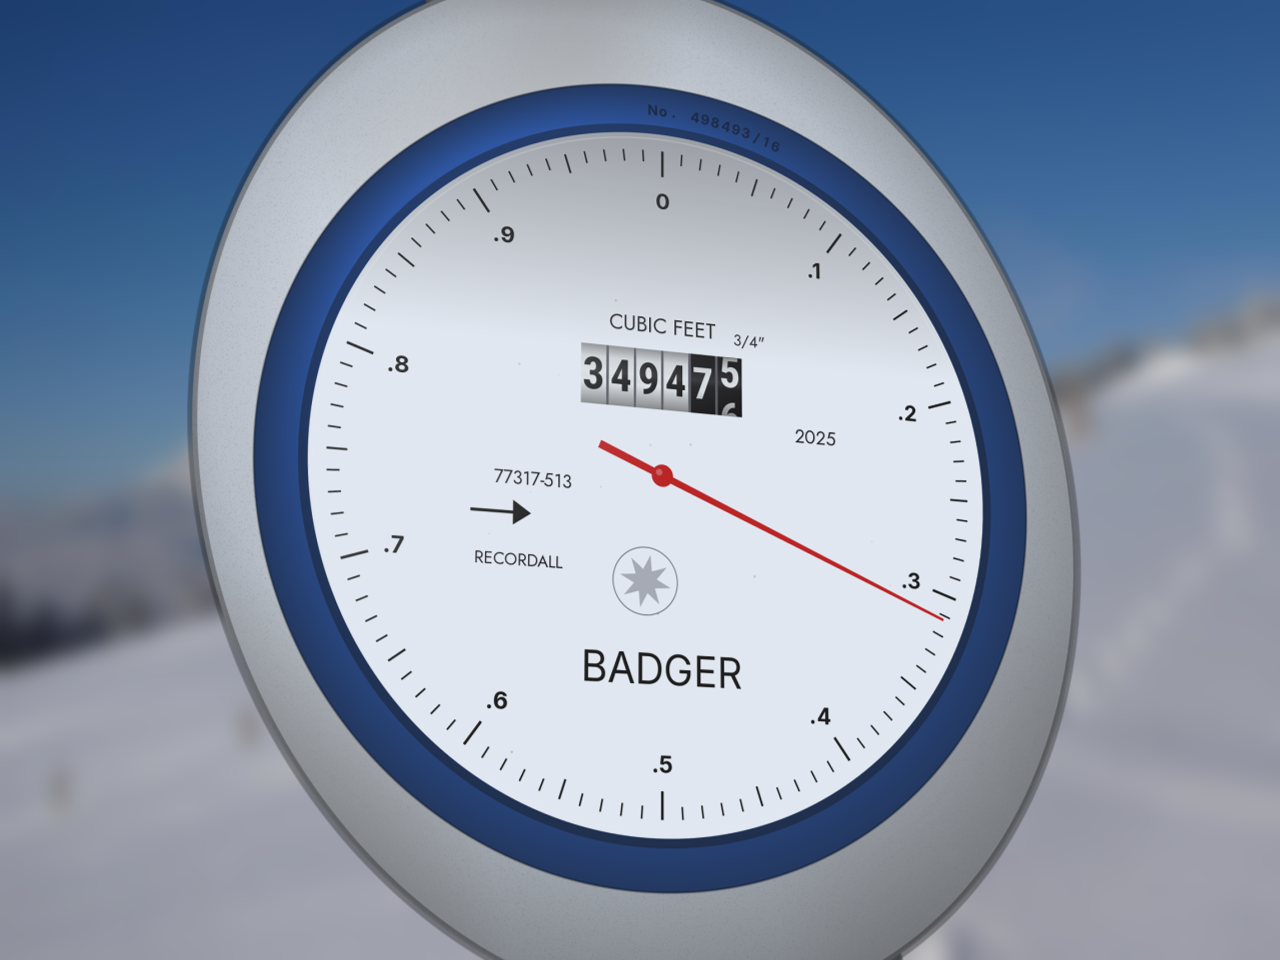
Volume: 349475.31 ft³
